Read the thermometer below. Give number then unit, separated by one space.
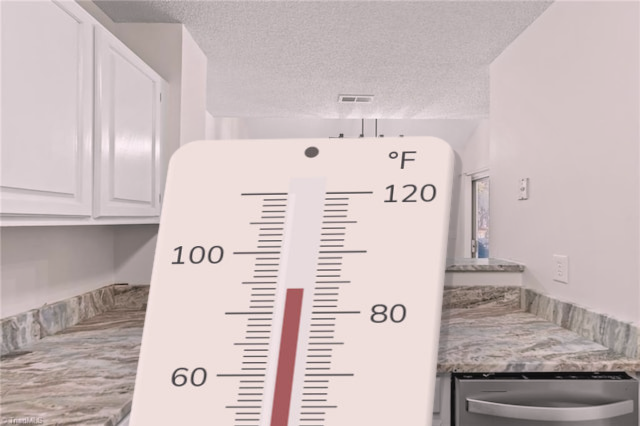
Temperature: 88 °F
